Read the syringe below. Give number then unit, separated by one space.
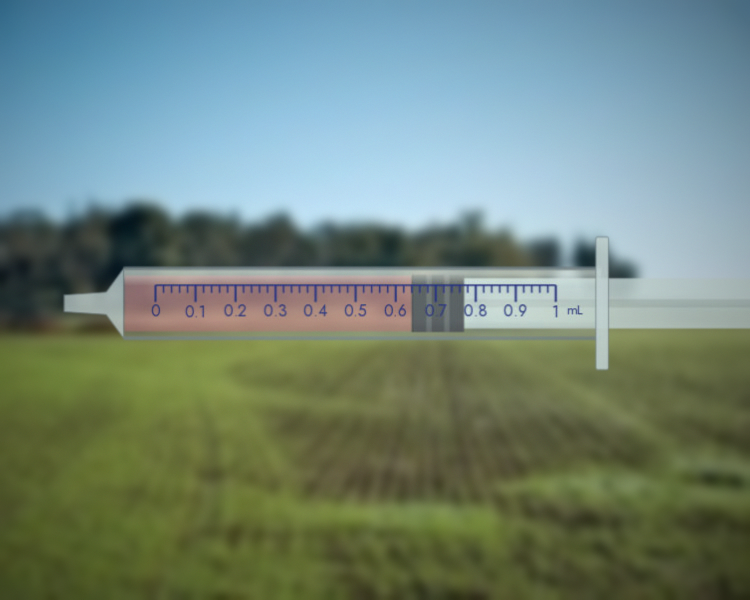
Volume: 0.64 mL
